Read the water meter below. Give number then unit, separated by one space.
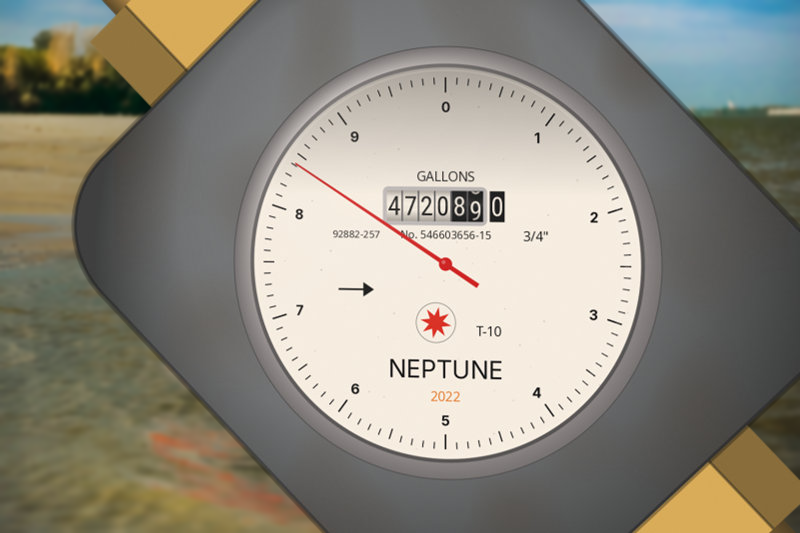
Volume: 4720888.4 gal
